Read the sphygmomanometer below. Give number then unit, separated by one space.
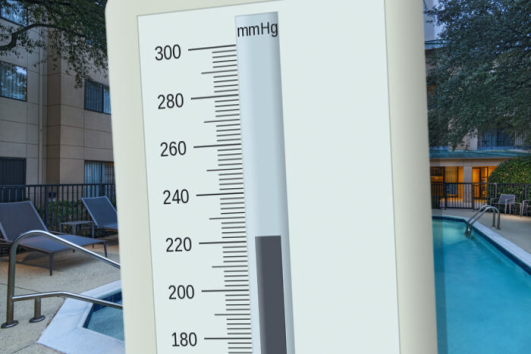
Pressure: 222 mmHg
